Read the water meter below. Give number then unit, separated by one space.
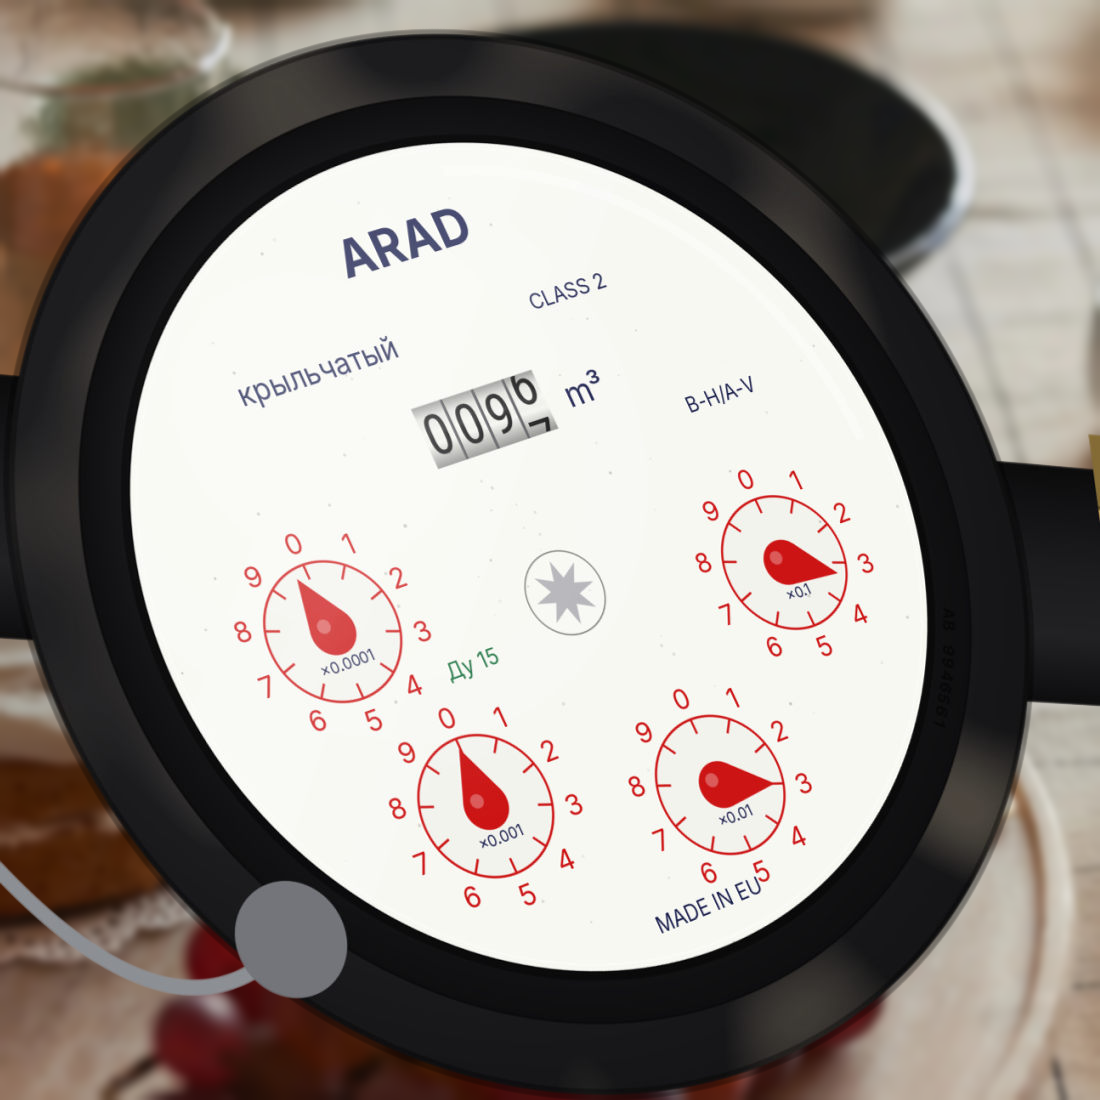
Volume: 96.3299 m³
